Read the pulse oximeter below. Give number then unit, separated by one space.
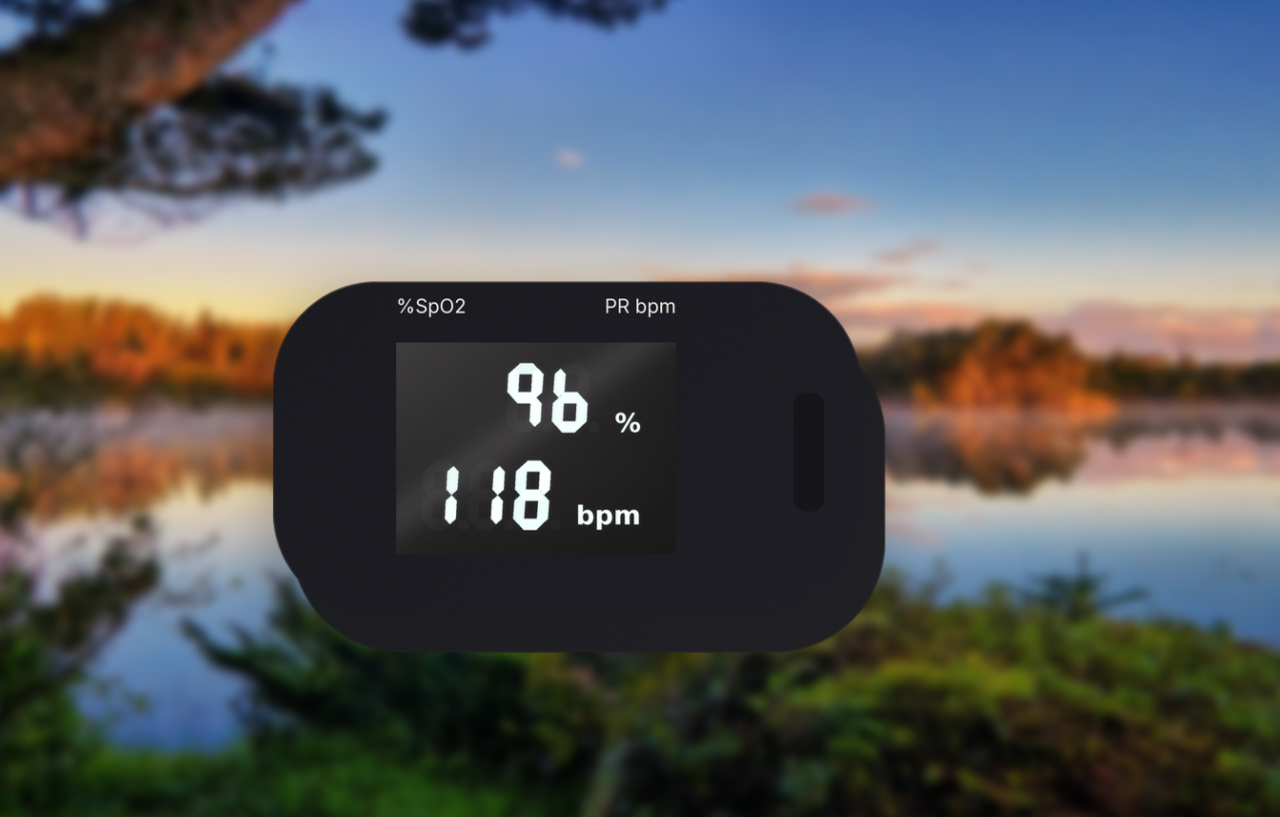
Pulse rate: 118 bpm
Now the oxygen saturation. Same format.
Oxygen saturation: 96 %
